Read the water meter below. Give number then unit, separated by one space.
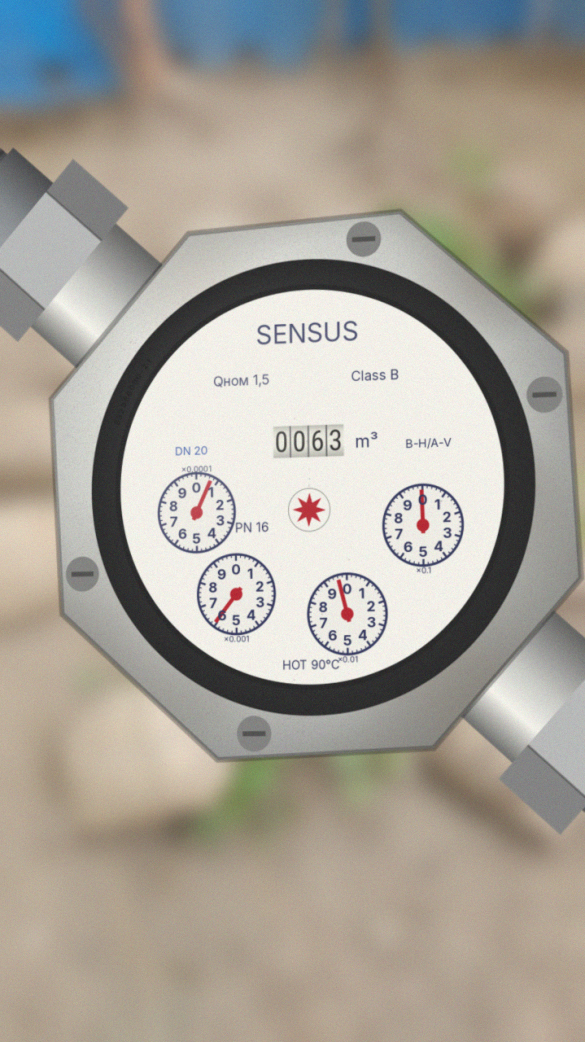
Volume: 62.9960 m³
